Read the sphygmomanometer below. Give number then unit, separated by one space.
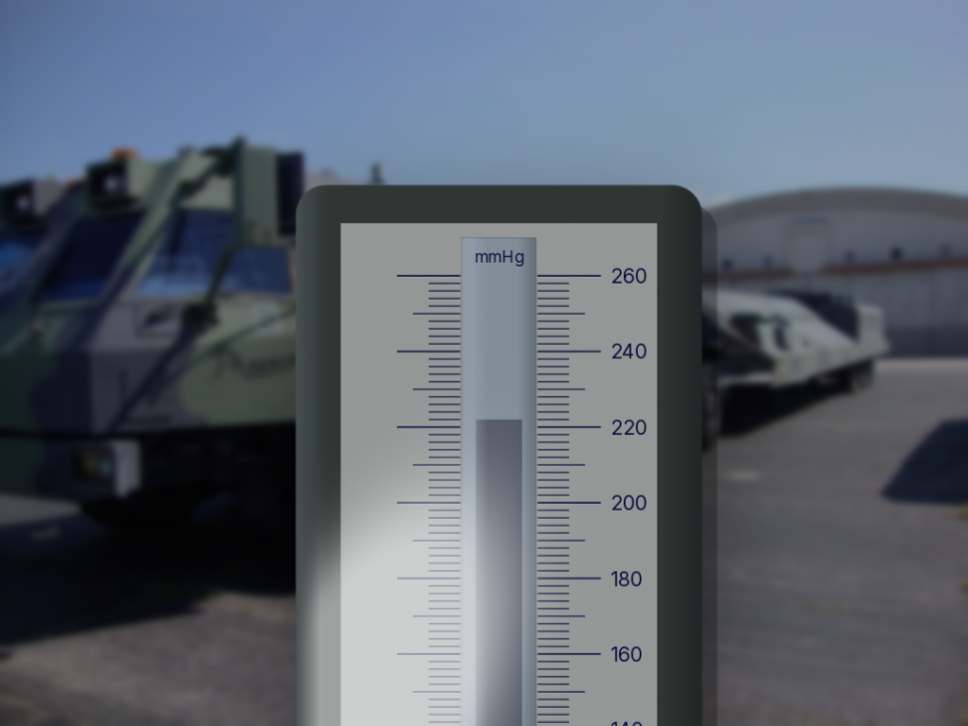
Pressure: 222 mmHg
